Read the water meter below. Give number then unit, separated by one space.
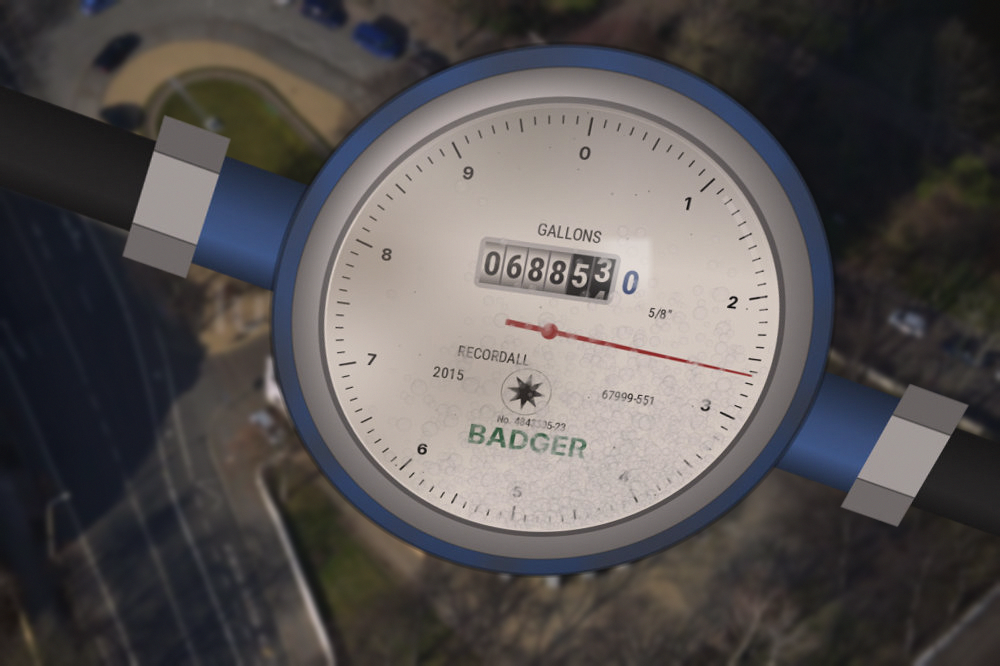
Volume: 688532.6 gal
